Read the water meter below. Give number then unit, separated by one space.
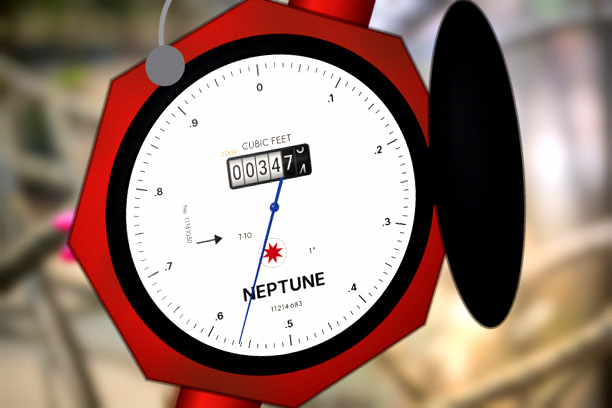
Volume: 3473.56 ft³
